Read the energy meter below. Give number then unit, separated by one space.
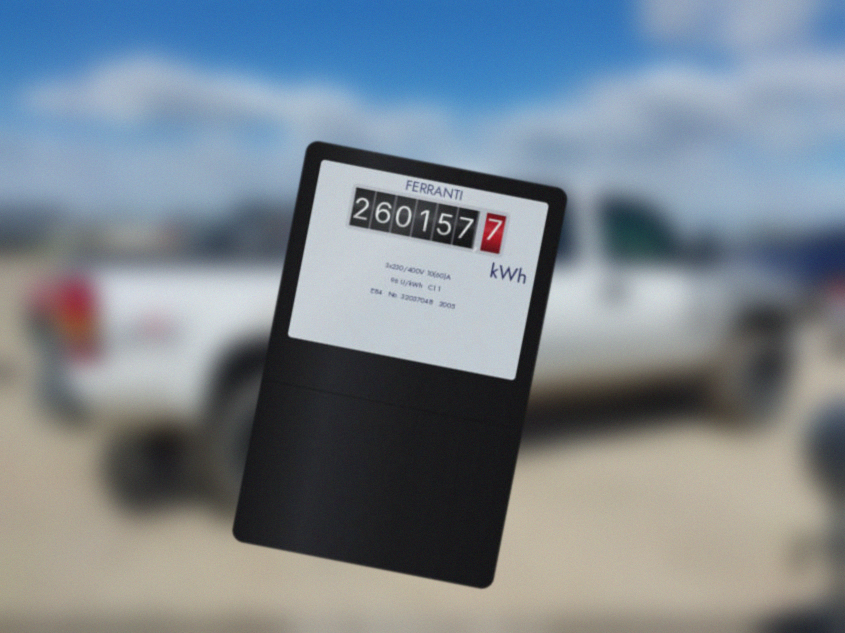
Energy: 260157.7 kWh
